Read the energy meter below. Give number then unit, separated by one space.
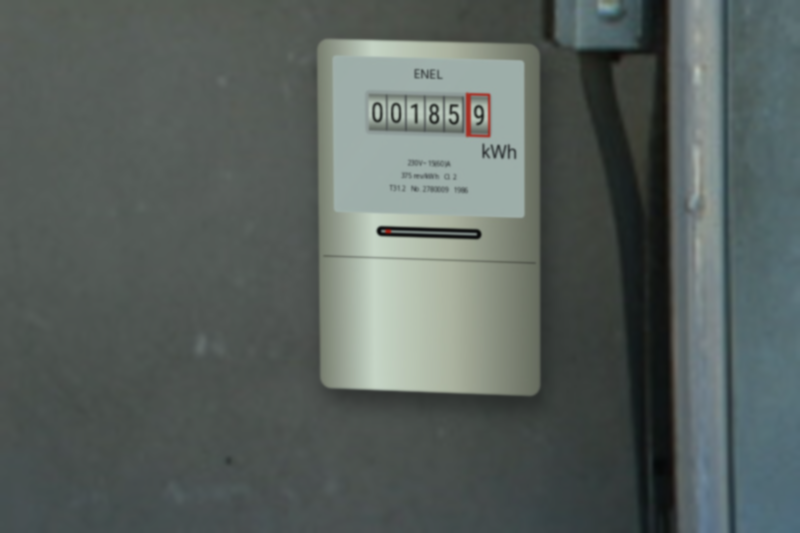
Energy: 185.9 kWh
